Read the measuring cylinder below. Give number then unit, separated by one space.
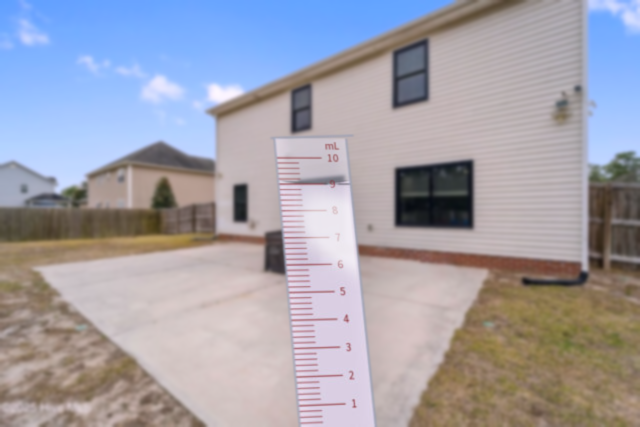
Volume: 9 mL
